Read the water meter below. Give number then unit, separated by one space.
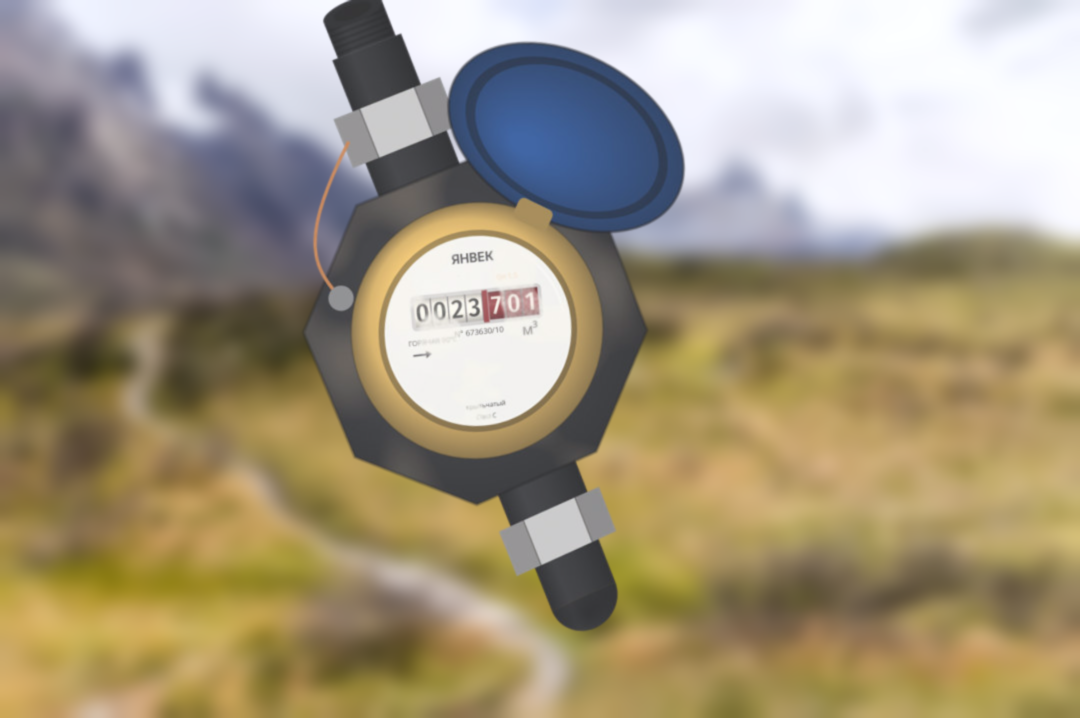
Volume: 23.701 m³
